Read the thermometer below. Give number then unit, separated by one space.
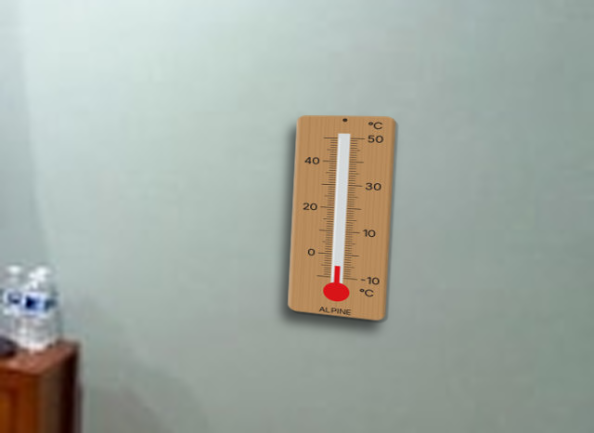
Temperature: -5 °C
